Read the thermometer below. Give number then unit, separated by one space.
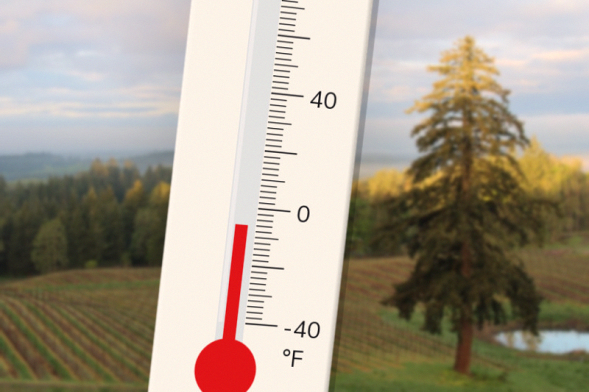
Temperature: -6 °F
